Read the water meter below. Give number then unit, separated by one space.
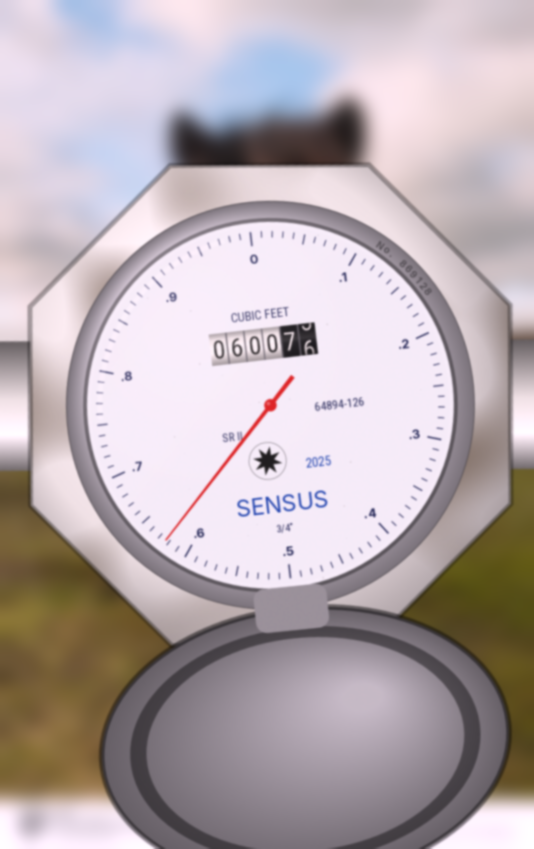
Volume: 60075.62 ft³
